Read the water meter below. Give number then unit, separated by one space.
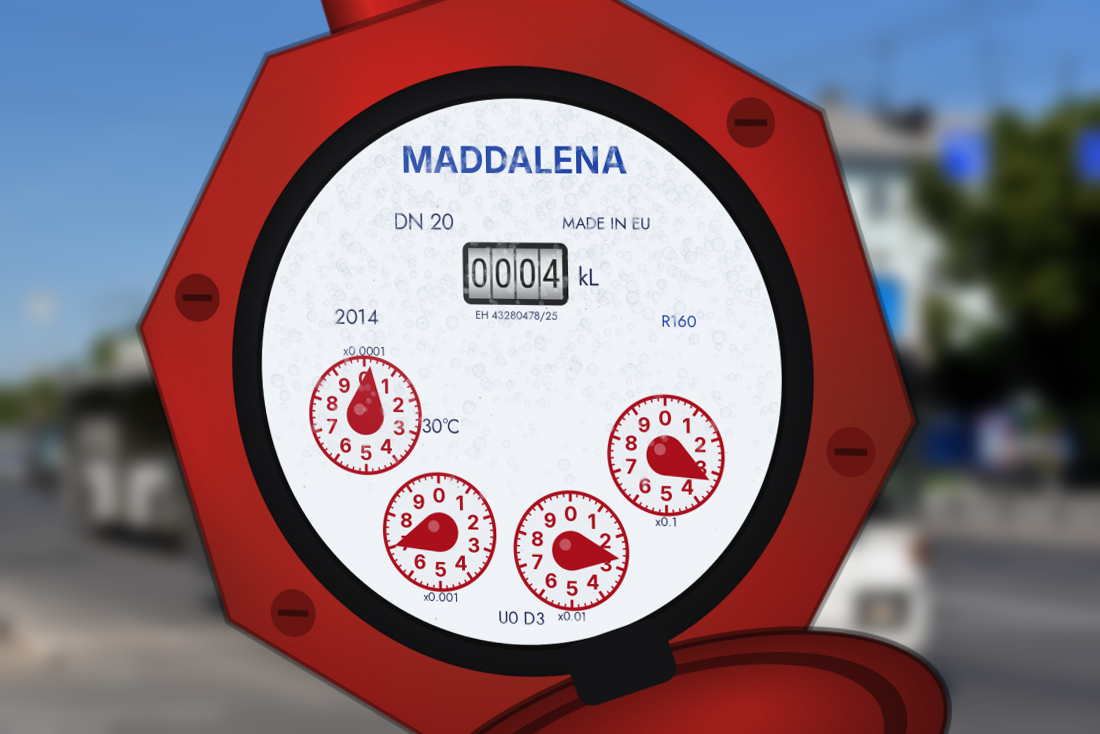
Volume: 4.3270 kL
